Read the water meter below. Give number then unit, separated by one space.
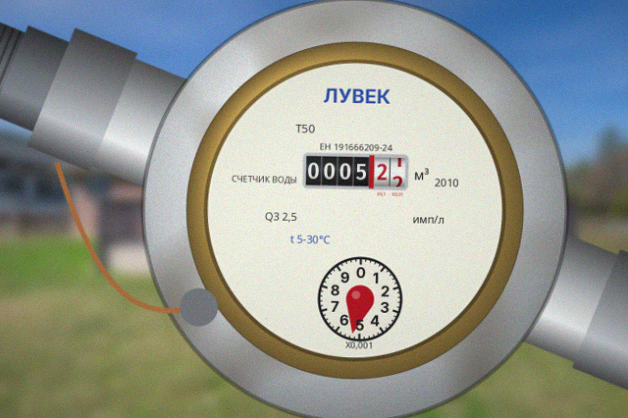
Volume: 5.215 m³
